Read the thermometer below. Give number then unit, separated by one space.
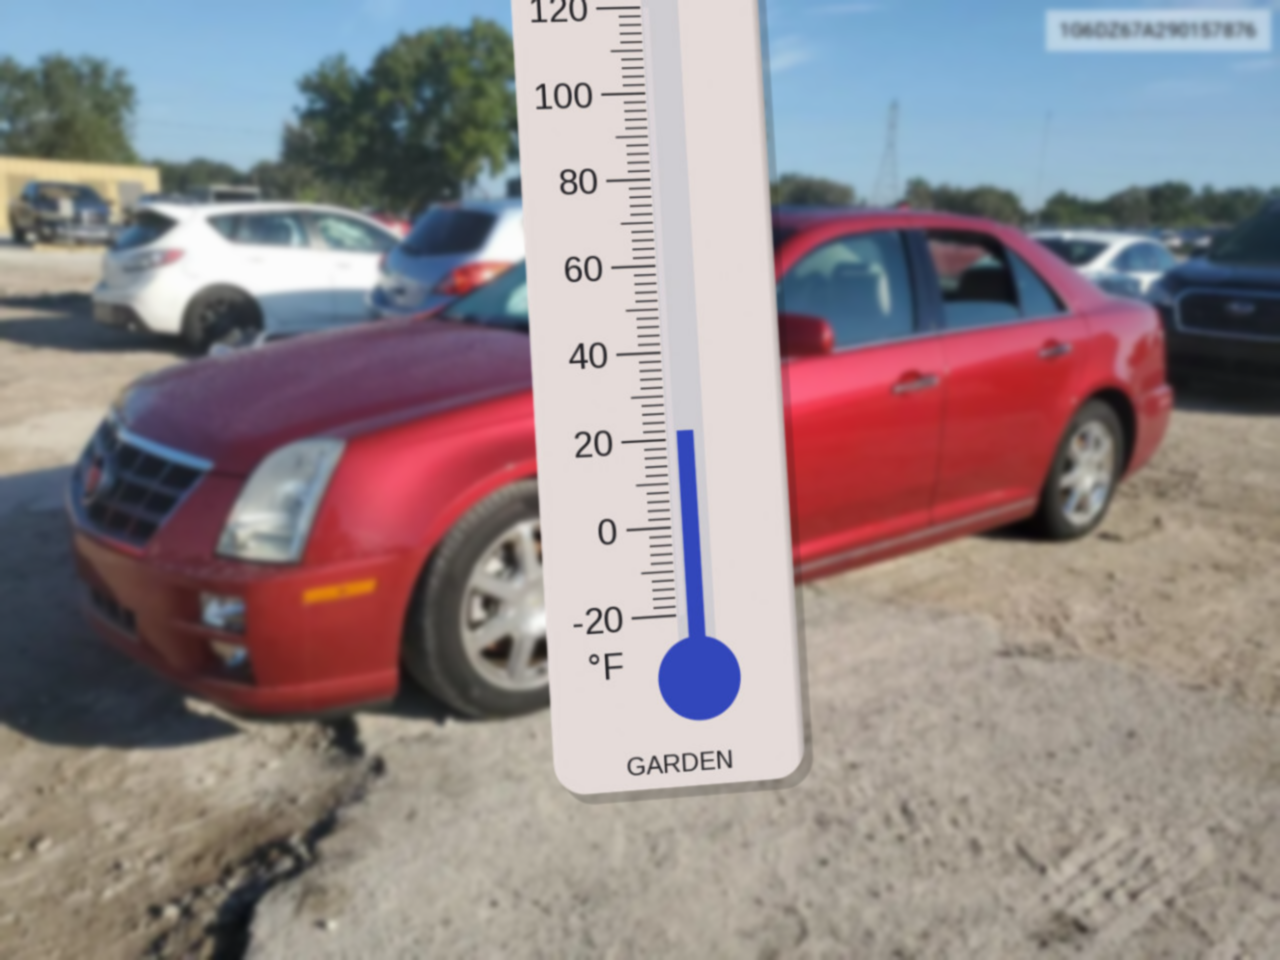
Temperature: 22 °F
